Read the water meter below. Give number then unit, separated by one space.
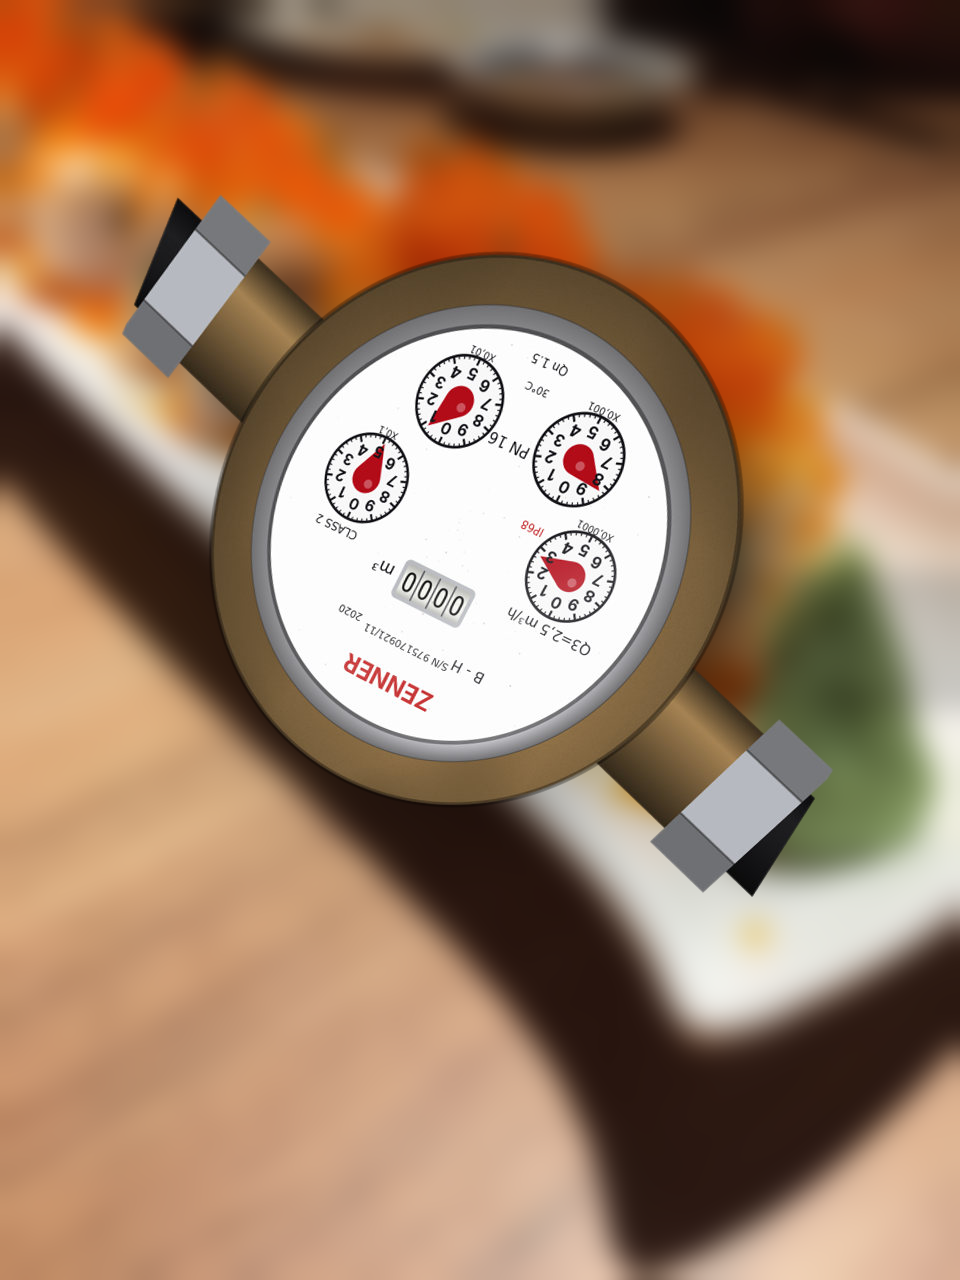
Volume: 0.5082 m³
